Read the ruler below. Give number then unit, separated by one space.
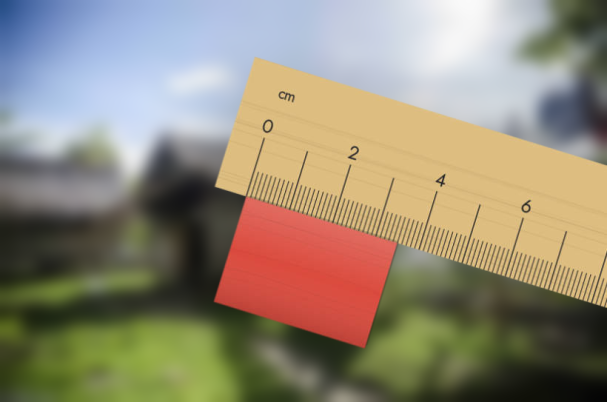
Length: 3.5 cm
